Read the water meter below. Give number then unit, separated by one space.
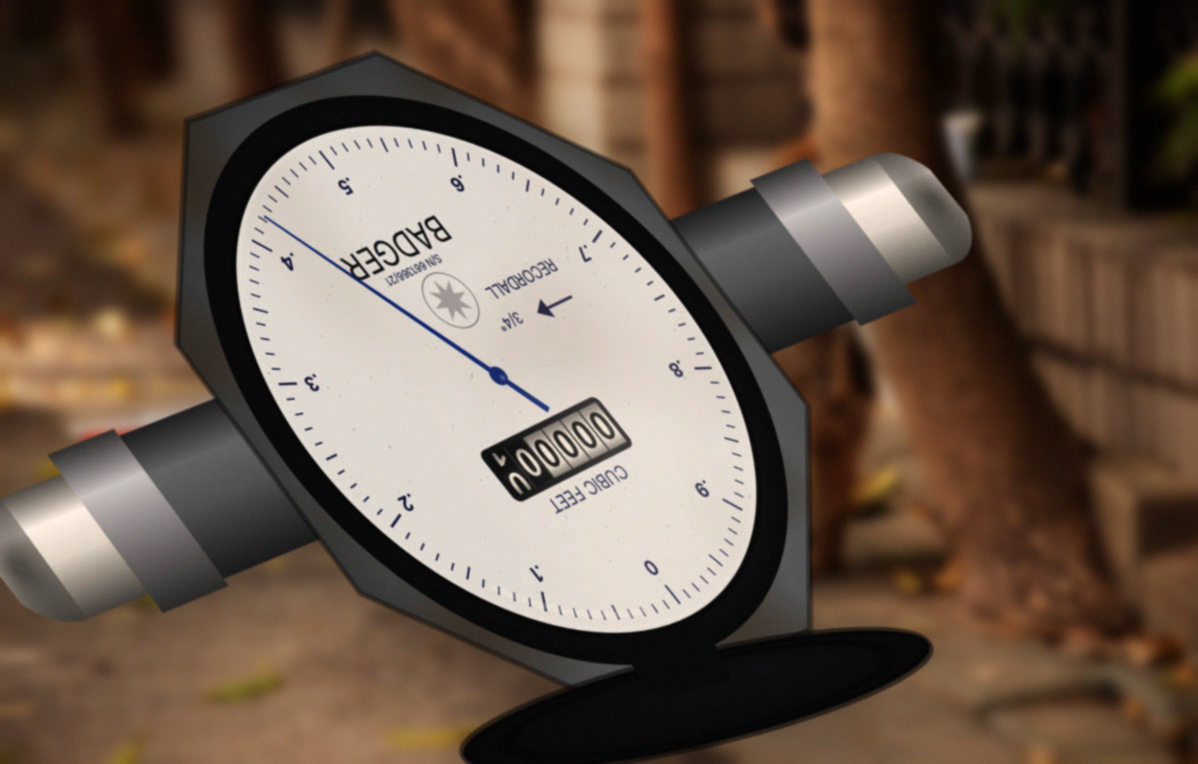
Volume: 0.42 ft³
